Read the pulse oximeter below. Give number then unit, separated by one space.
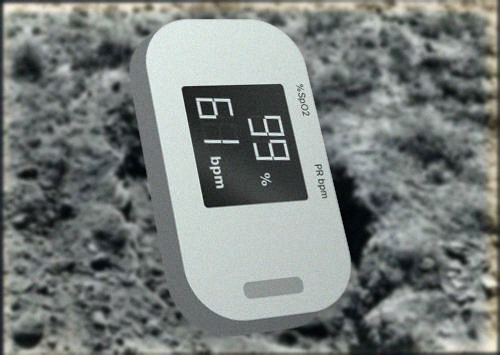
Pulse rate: 61 bpm
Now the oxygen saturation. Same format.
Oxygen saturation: 99 %
